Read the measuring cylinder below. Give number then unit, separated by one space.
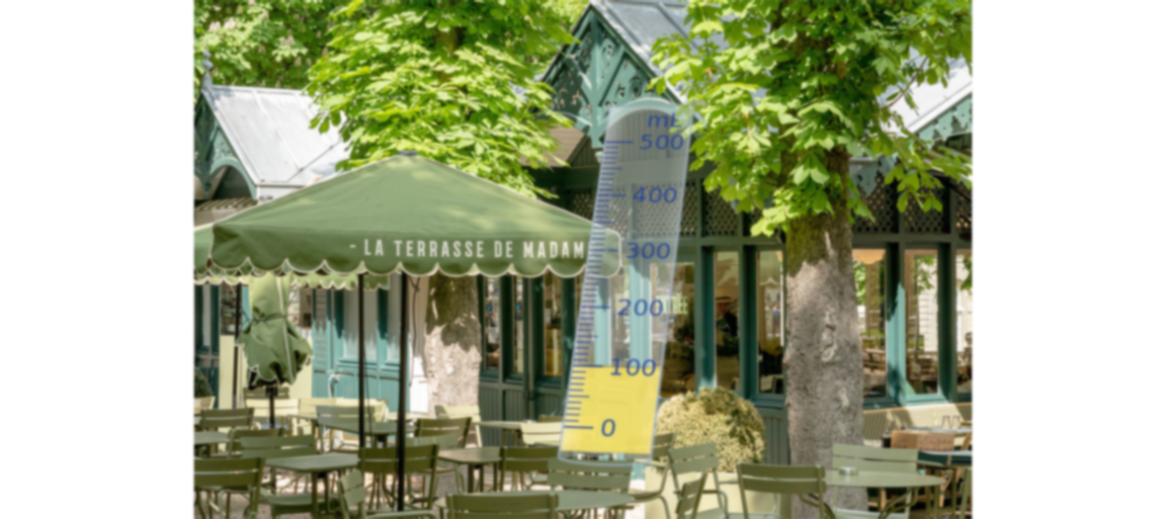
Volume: 100 mL
